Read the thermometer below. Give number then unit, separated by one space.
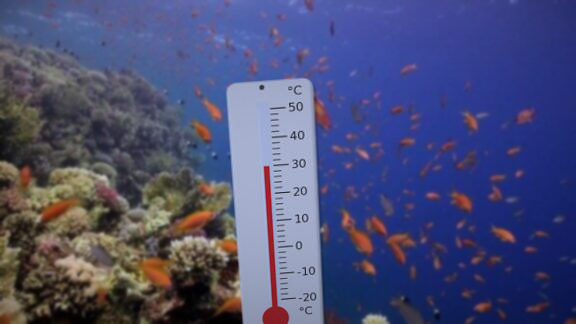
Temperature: 30 °C
